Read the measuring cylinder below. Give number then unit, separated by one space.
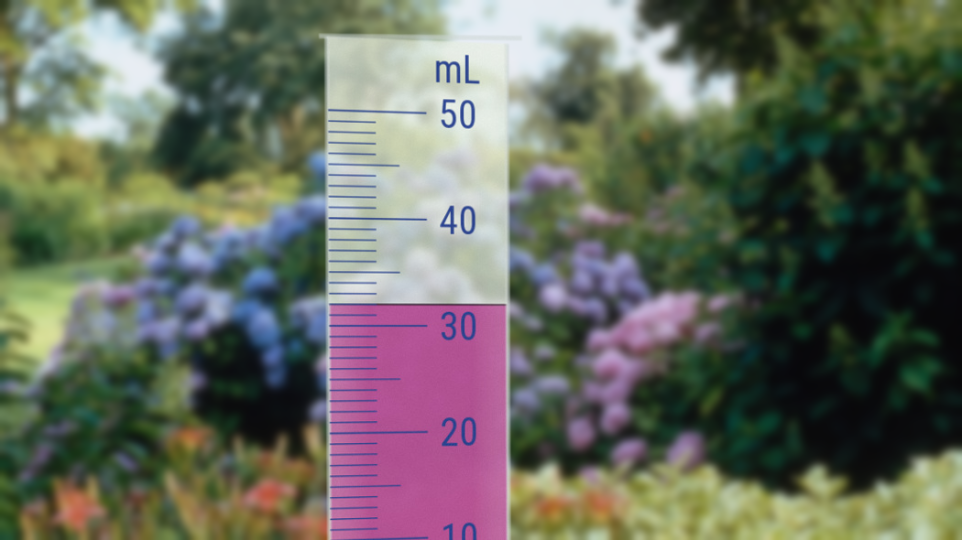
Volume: 32 mL
